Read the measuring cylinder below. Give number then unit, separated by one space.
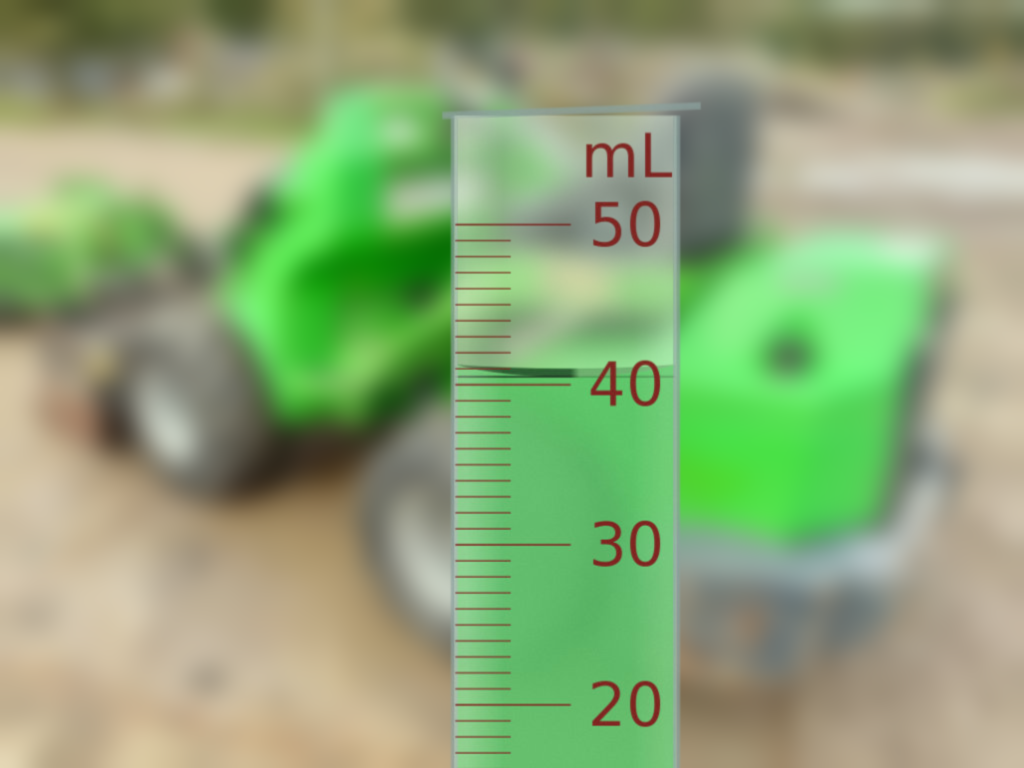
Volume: 40.5 mL
